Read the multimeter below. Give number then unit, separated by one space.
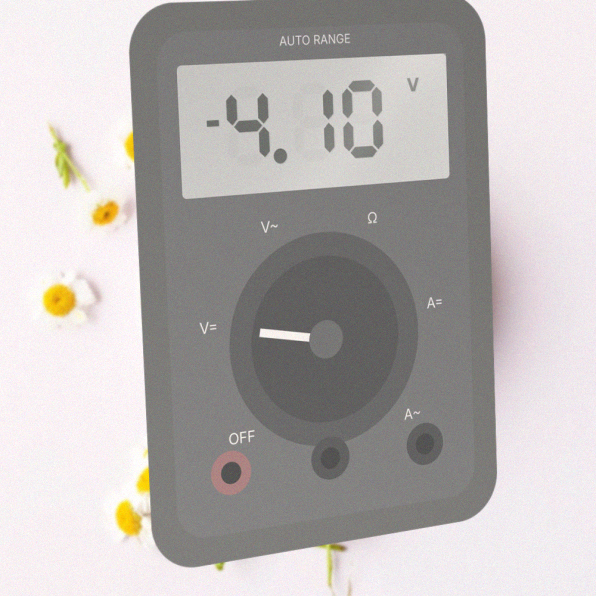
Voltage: -4.10 V
